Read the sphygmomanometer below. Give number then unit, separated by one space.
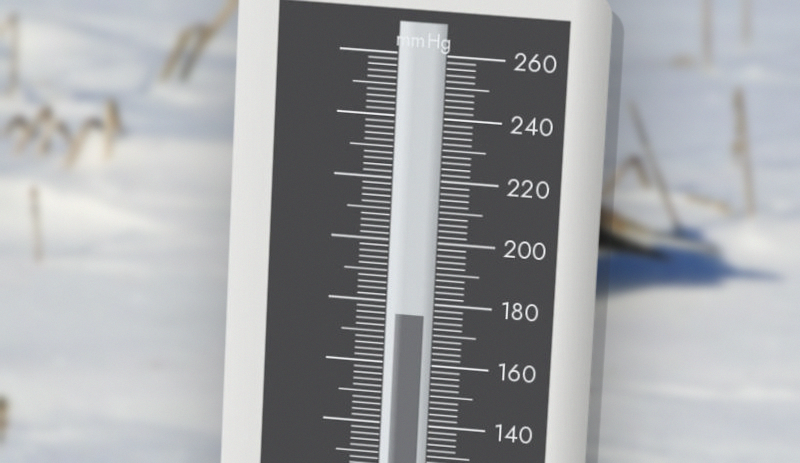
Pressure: 176 mmHg
